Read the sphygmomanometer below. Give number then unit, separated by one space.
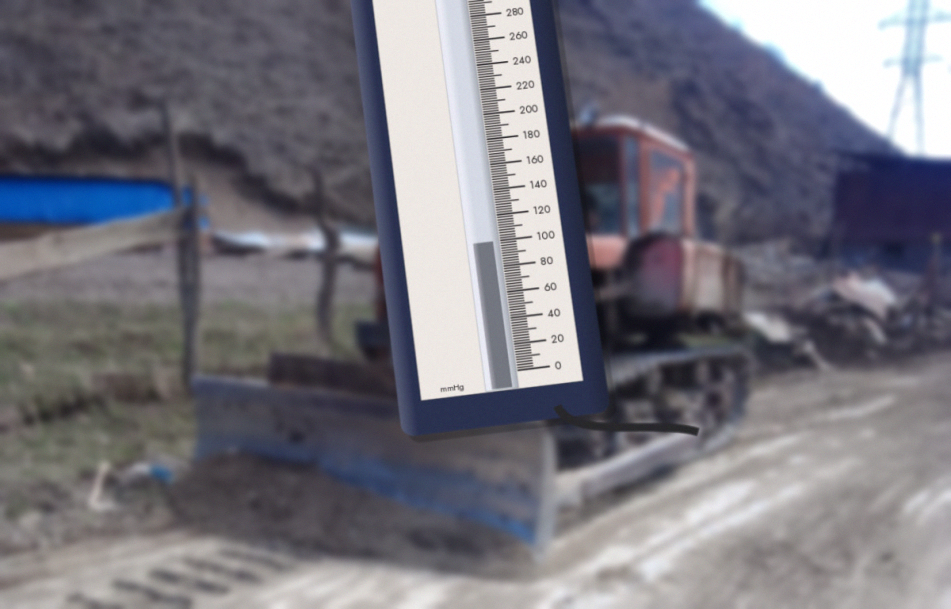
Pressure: 100 mmHg
